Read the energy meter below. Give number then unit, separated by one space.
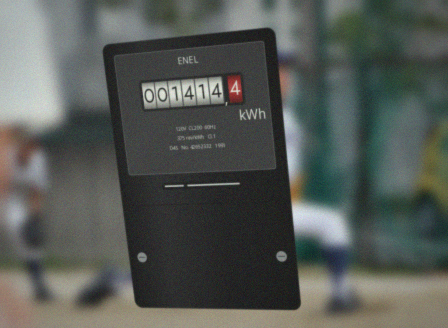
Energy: 1414.4 kWh
